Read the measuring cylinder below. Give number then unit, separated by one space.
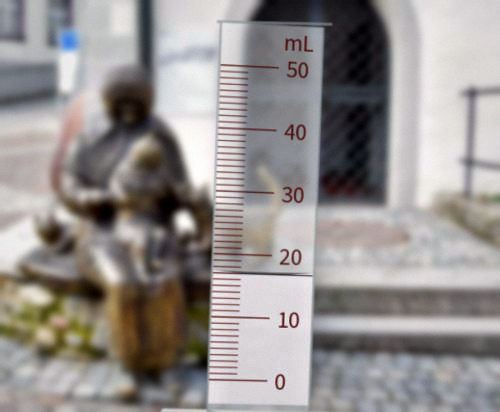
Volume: 17 mL
